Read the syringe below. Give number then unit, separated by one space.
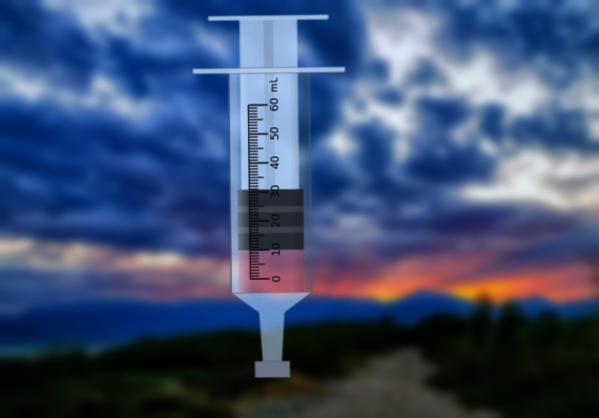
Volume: 10 mL
